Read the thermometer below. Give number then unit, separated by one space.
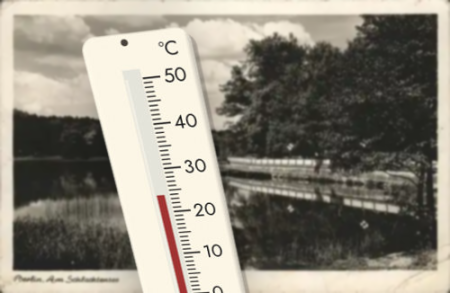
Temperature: 24 °C
